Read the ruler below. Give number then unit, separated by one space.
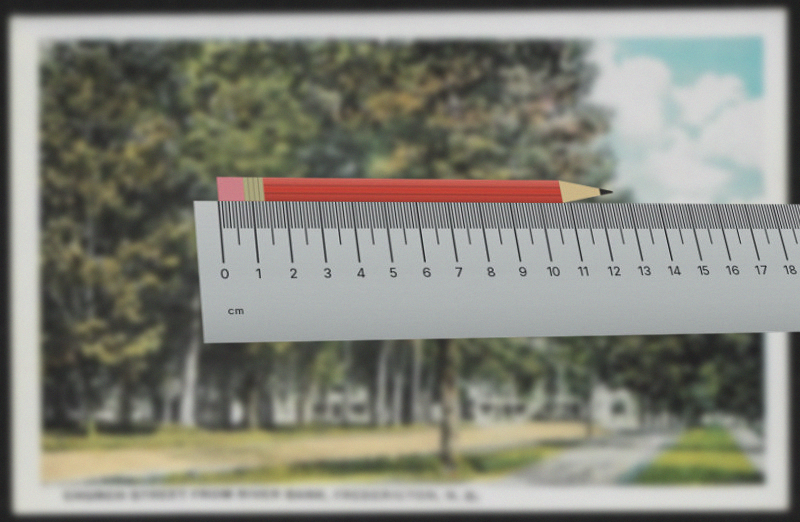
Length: 12.5 cm
